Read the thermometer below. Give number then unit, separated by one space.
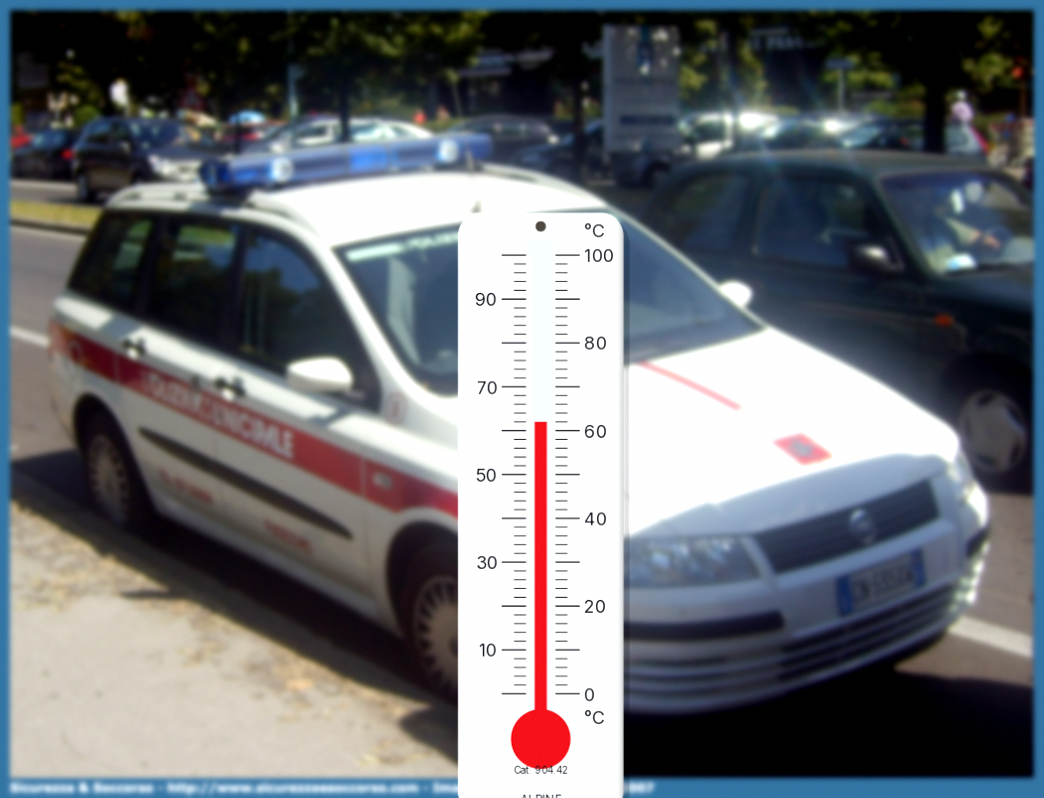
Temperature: 62 °C
